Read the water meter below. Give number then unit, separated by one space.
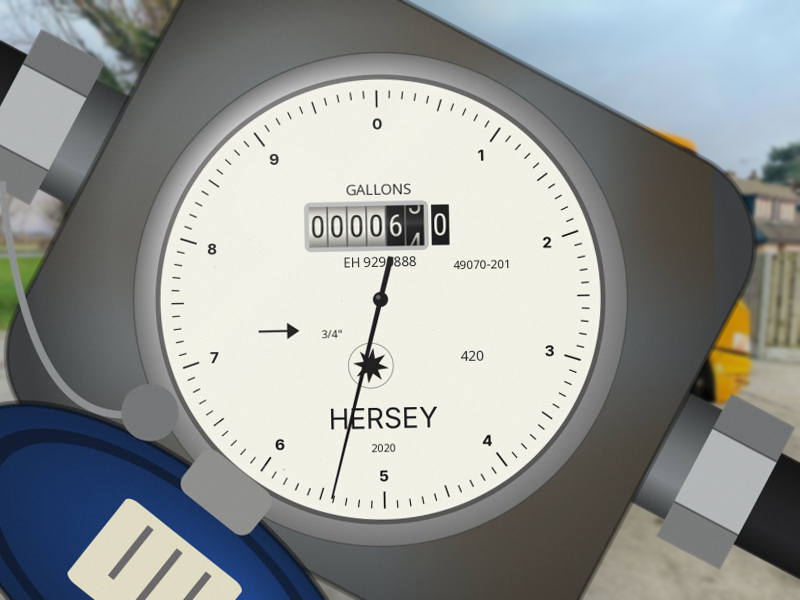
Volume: 635.4 gal
